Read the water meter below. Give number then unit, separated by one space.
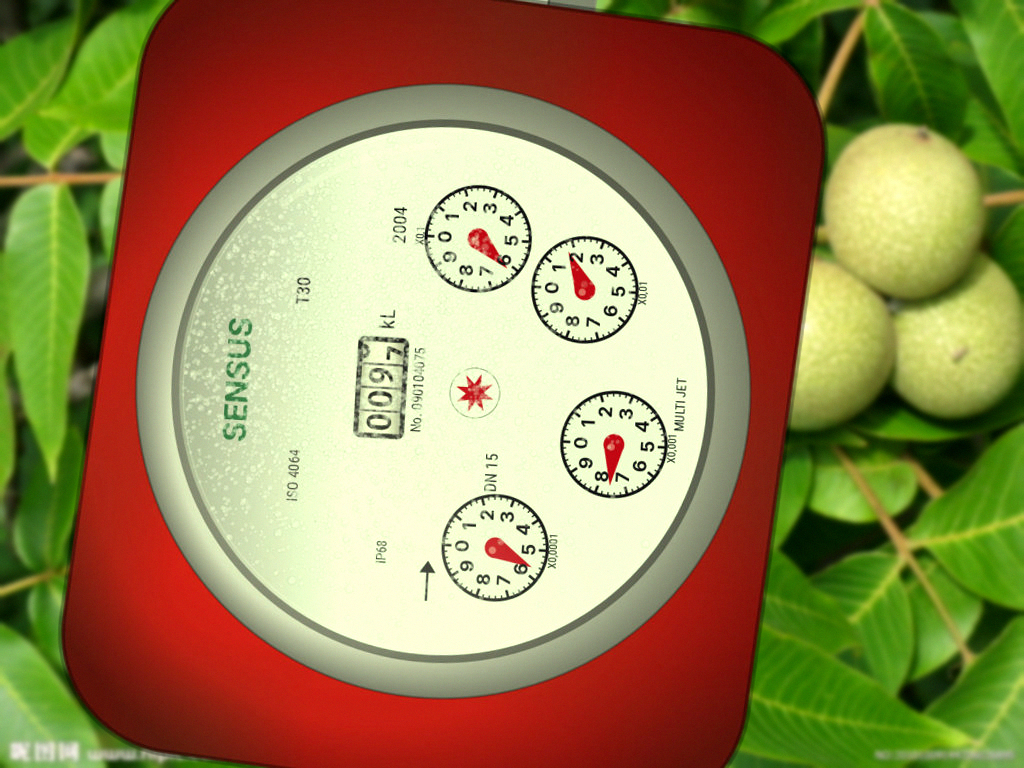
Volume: 96.6175 kL
